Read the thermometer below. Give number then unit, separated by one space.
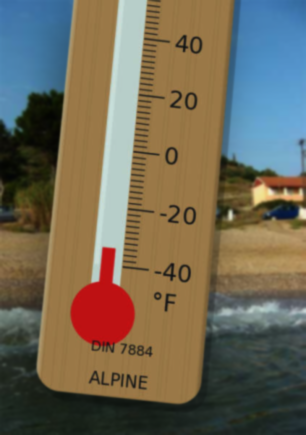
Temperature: -34 °F
